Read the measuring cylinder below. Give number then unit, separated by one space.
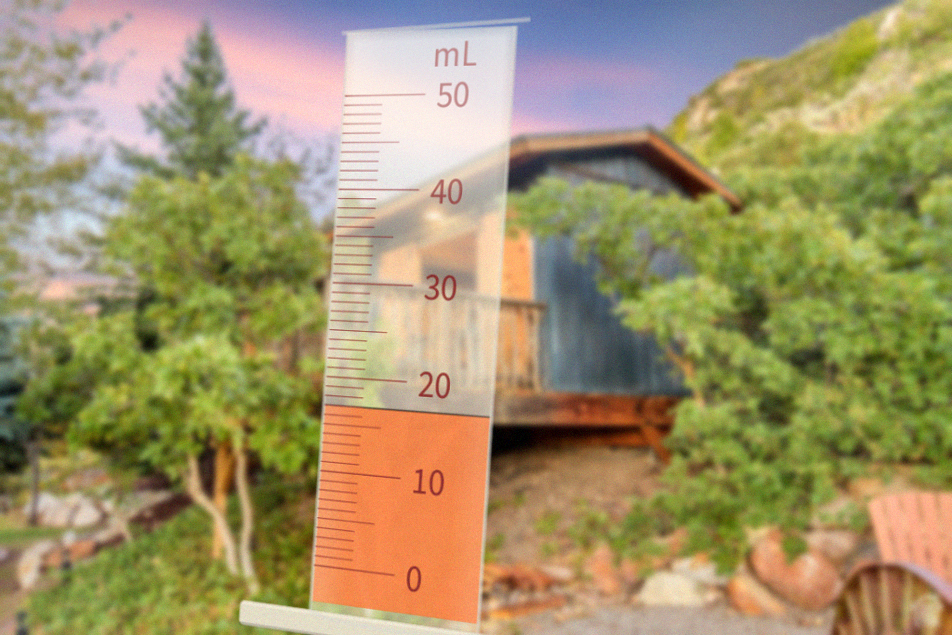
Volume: 17 mL
